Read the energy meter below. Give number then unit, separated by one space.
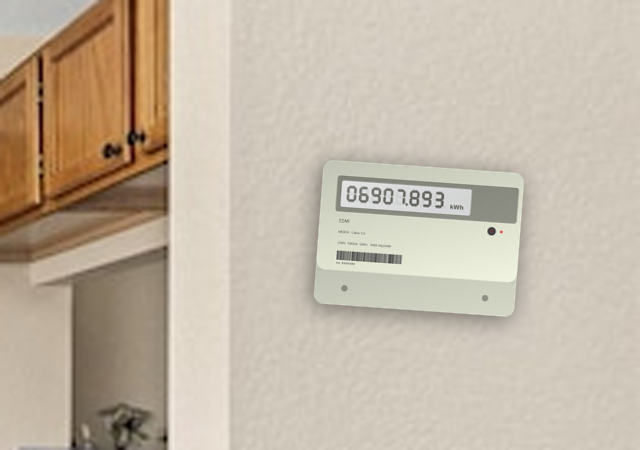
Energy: 6907.893 kWh
